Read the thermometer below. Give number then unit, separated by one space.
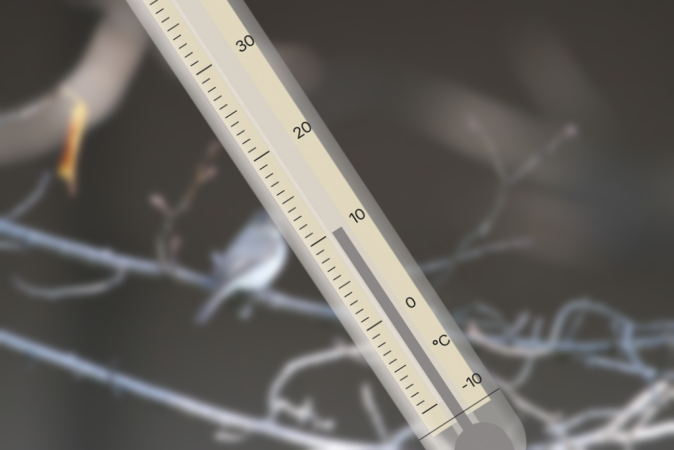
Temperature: 10 °C
